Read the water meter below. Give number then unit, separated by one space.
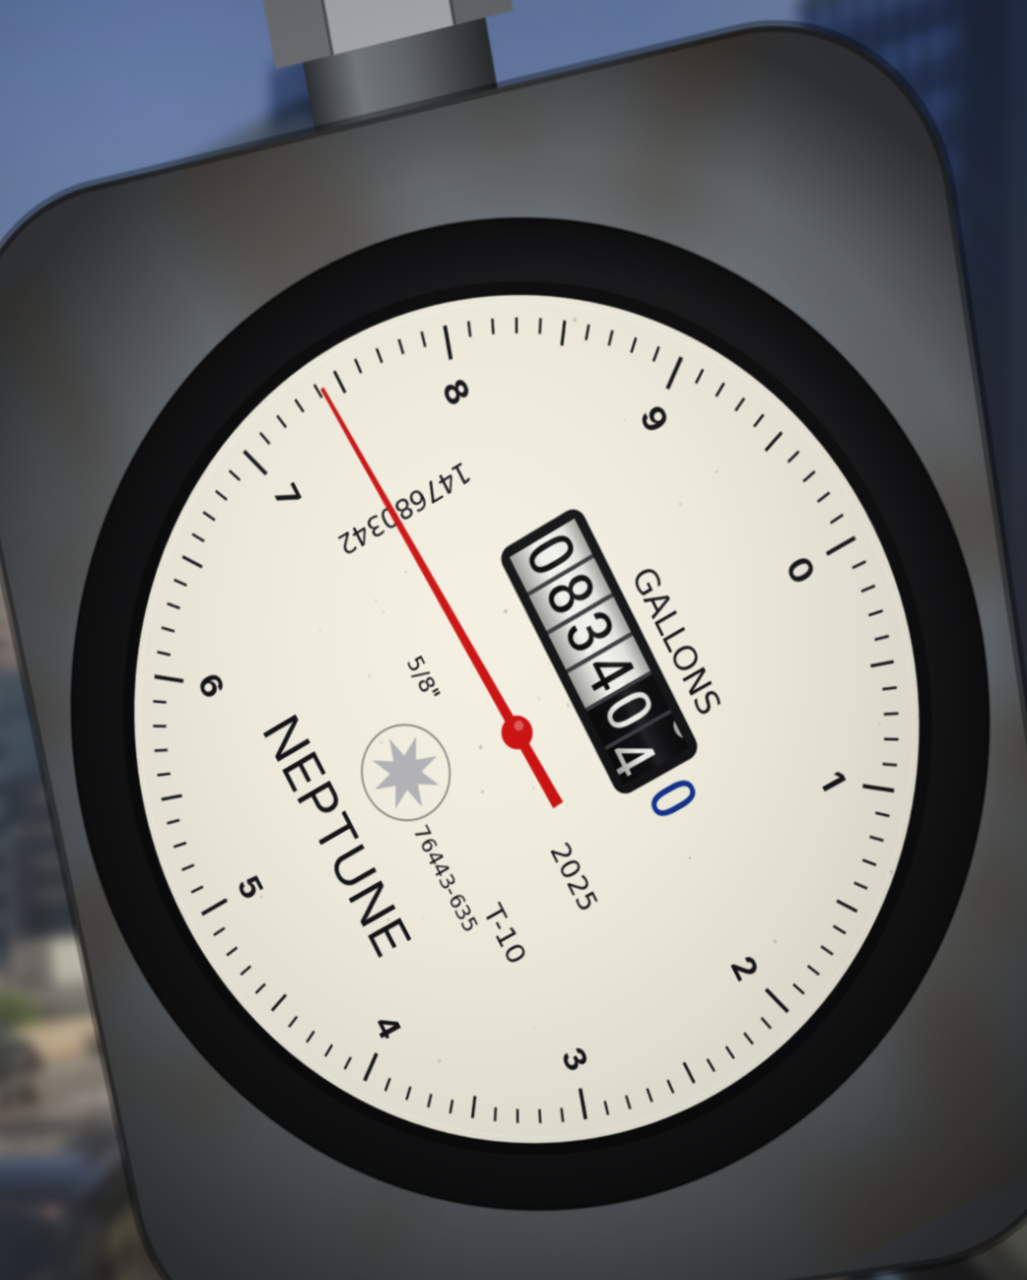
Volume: 834037.4 gal
